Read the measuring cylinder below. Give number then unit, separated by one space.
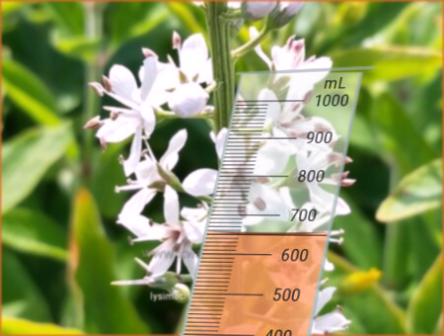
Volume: 650 mL
